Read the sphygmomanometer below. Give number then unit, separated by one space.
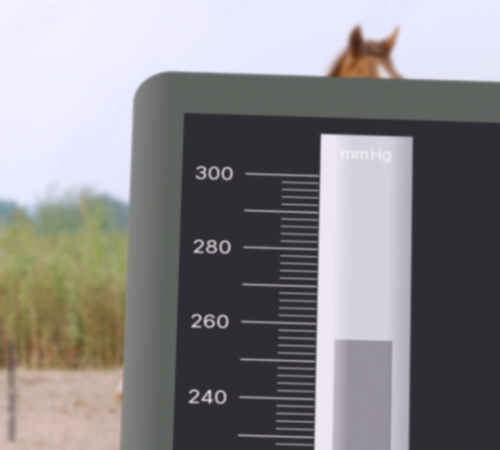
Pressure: 256 mmHg
